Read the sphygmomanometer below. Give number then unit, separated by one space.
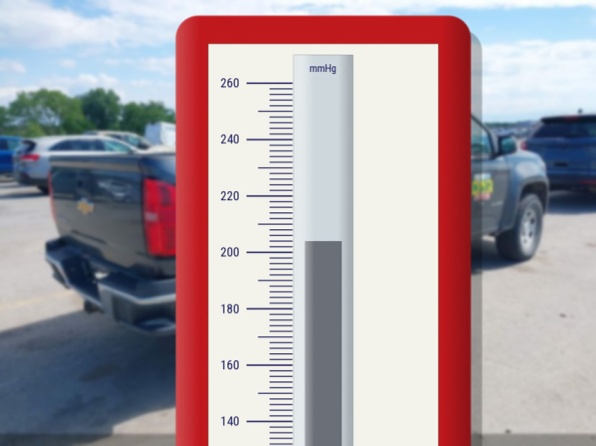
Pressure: 204 mmHg
